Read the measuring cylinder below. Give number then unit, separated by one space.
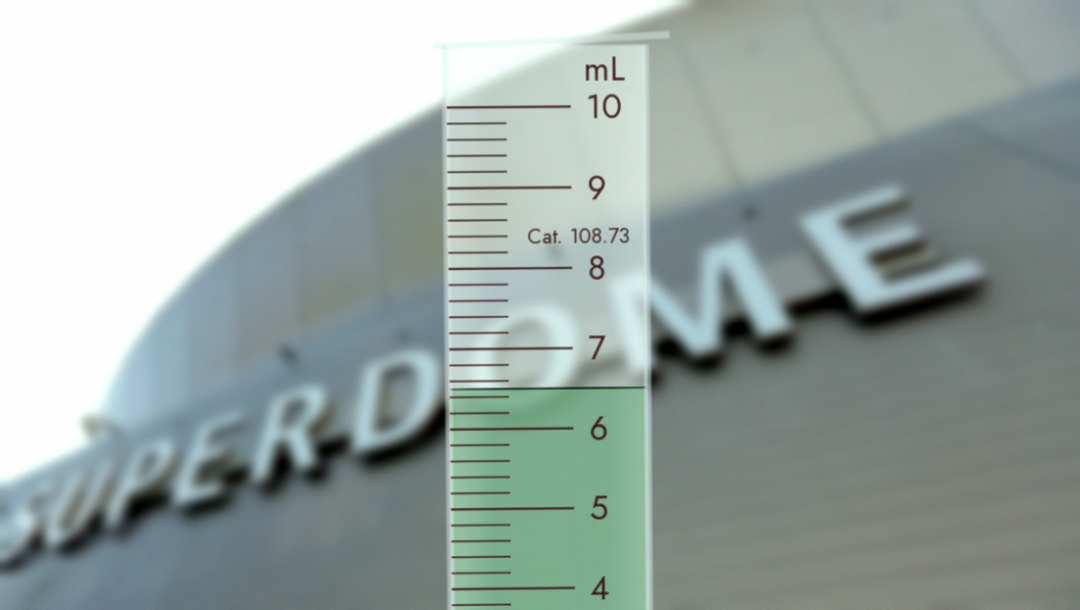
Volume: 6.5 mL
